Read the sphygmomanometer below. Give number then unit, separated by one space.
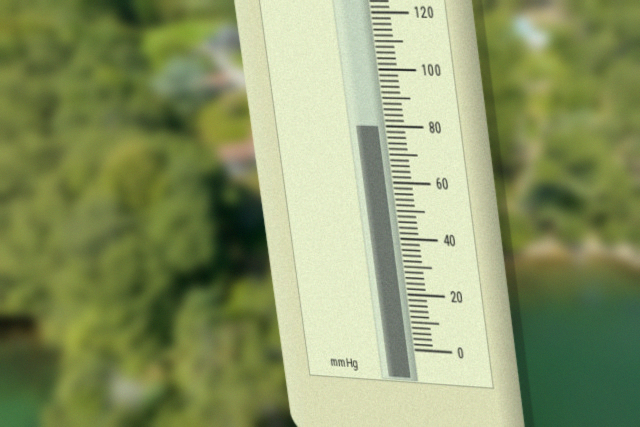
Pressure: 80 mmHg
